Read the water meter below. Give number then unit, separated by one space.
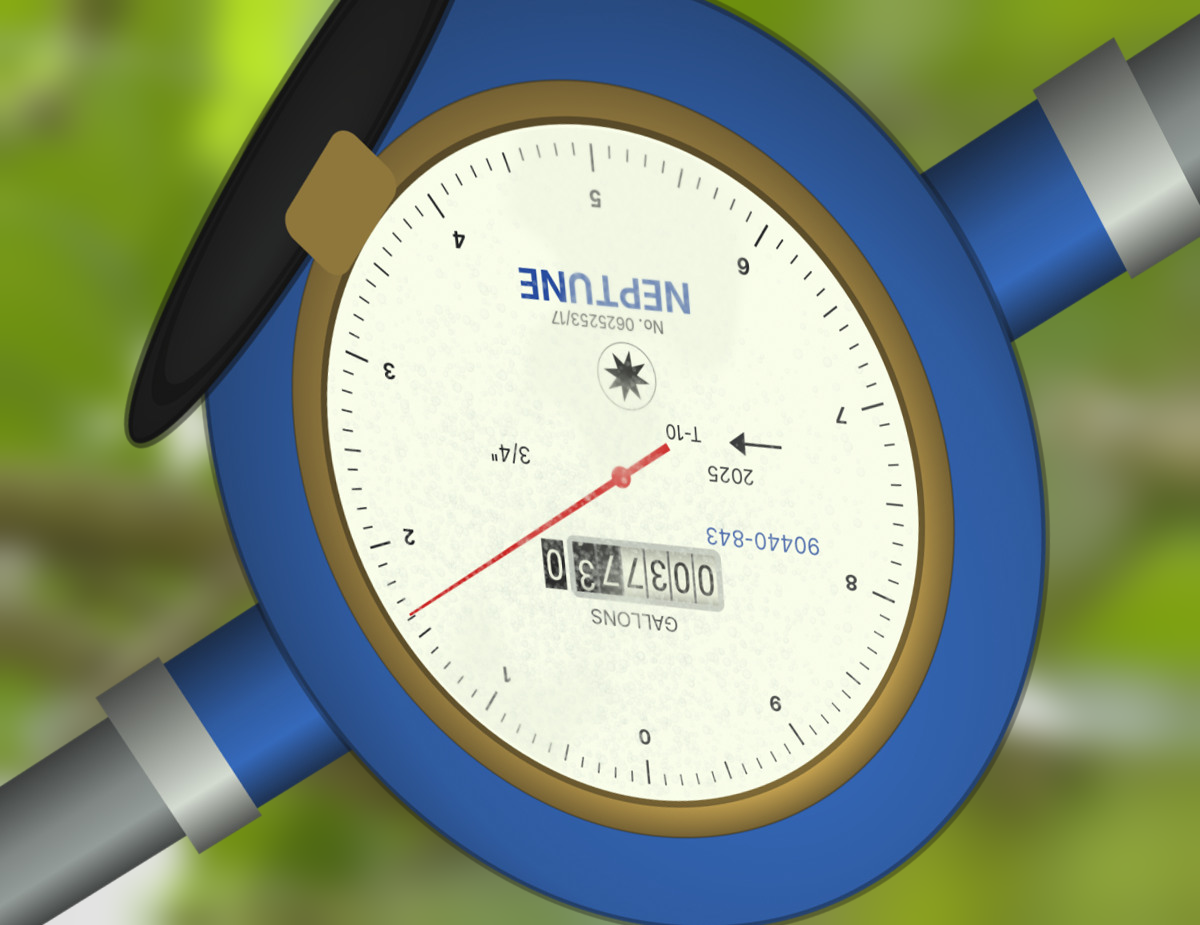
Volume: 37731.6 gal
